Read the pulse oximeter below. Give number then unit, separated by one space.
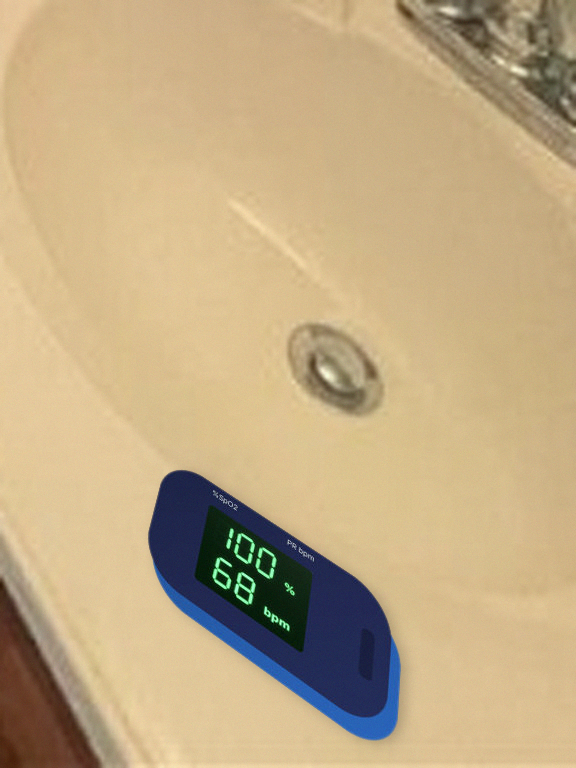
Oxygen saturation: 100 %
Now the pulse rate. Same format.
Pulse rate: 68 bpm
